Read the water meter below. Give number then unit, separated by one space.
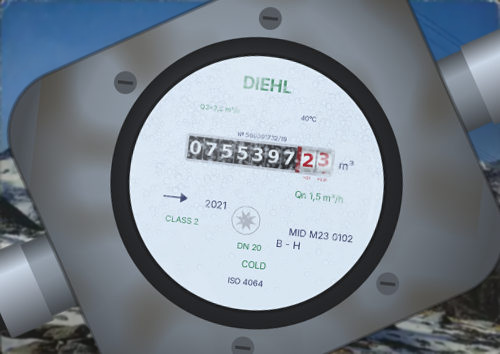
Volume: 755397.23 m³
